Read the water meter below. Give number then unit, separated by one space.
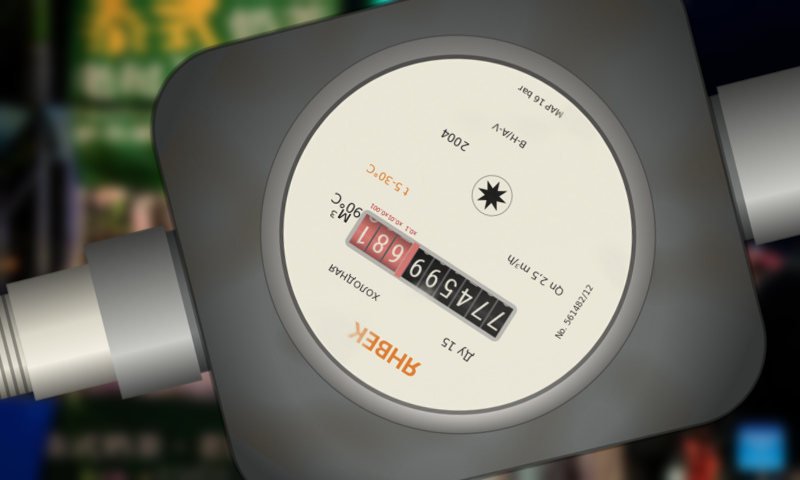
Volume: 774599.681 m³
